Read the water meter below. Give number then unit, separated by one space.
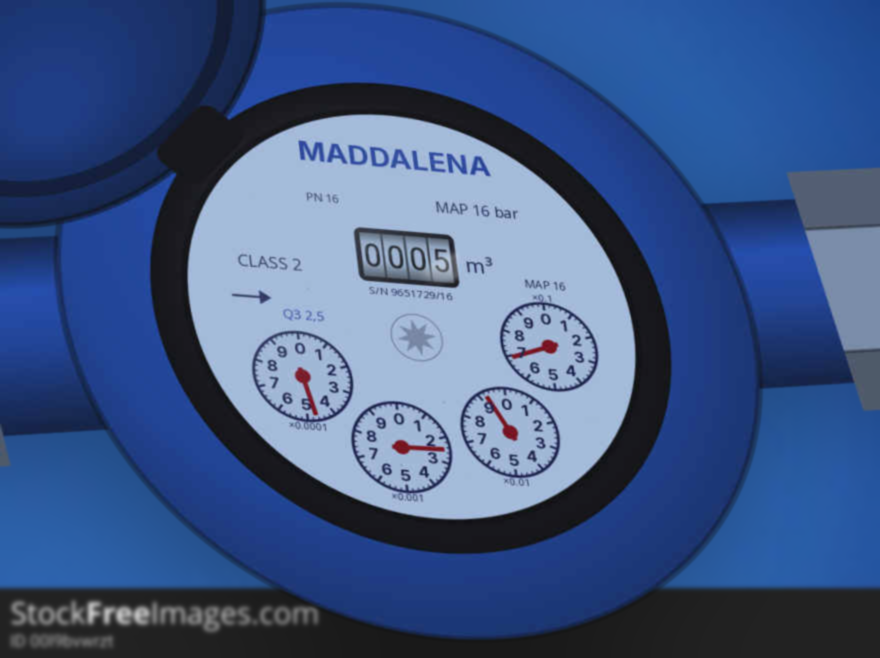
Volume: 5.6924 m³
